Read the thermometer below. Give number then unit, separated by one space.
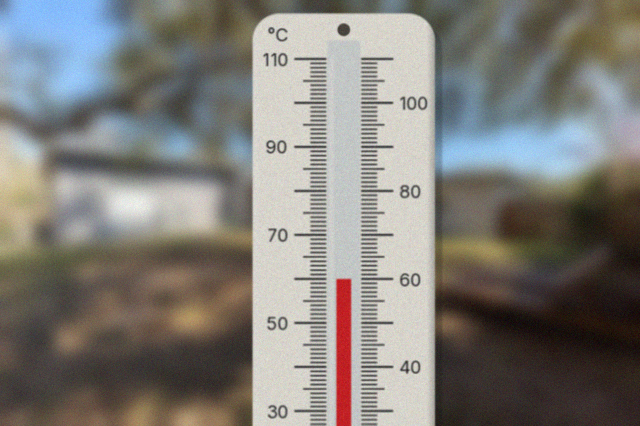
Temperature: 60 °C
